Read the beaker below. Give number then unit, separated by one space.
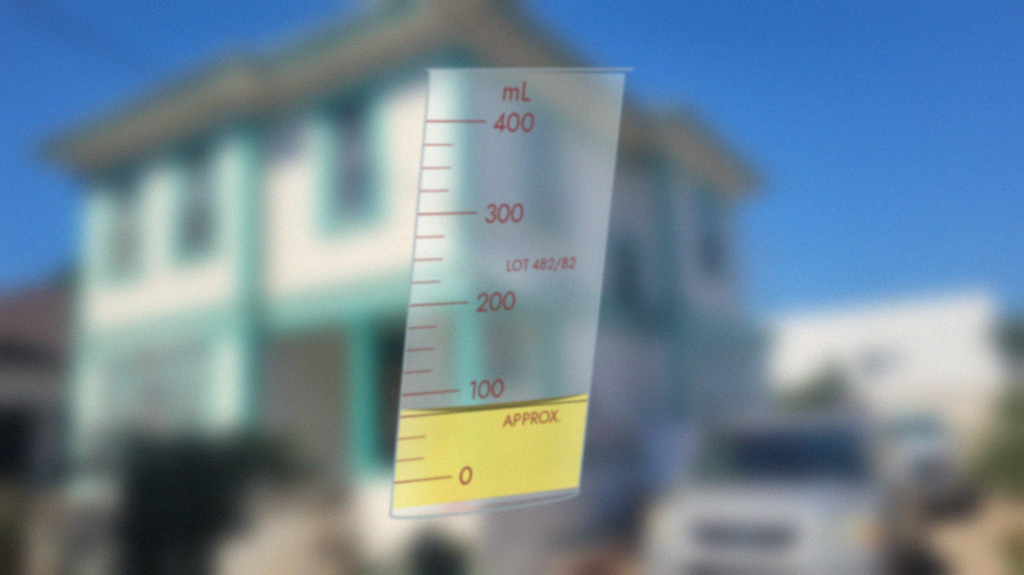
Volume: 75 mL
